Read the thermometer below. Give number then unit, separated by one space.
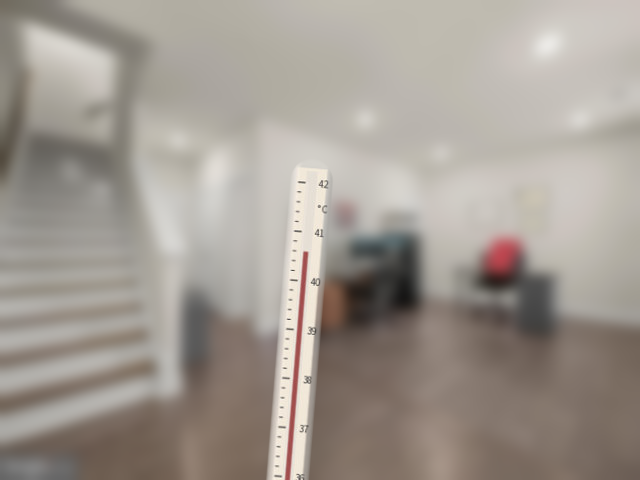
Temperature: 40.6 °C
